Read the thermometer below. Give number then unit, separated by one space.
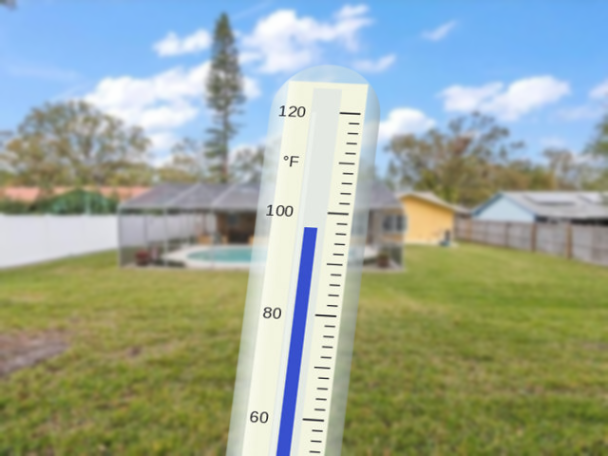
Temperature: 97 °F
